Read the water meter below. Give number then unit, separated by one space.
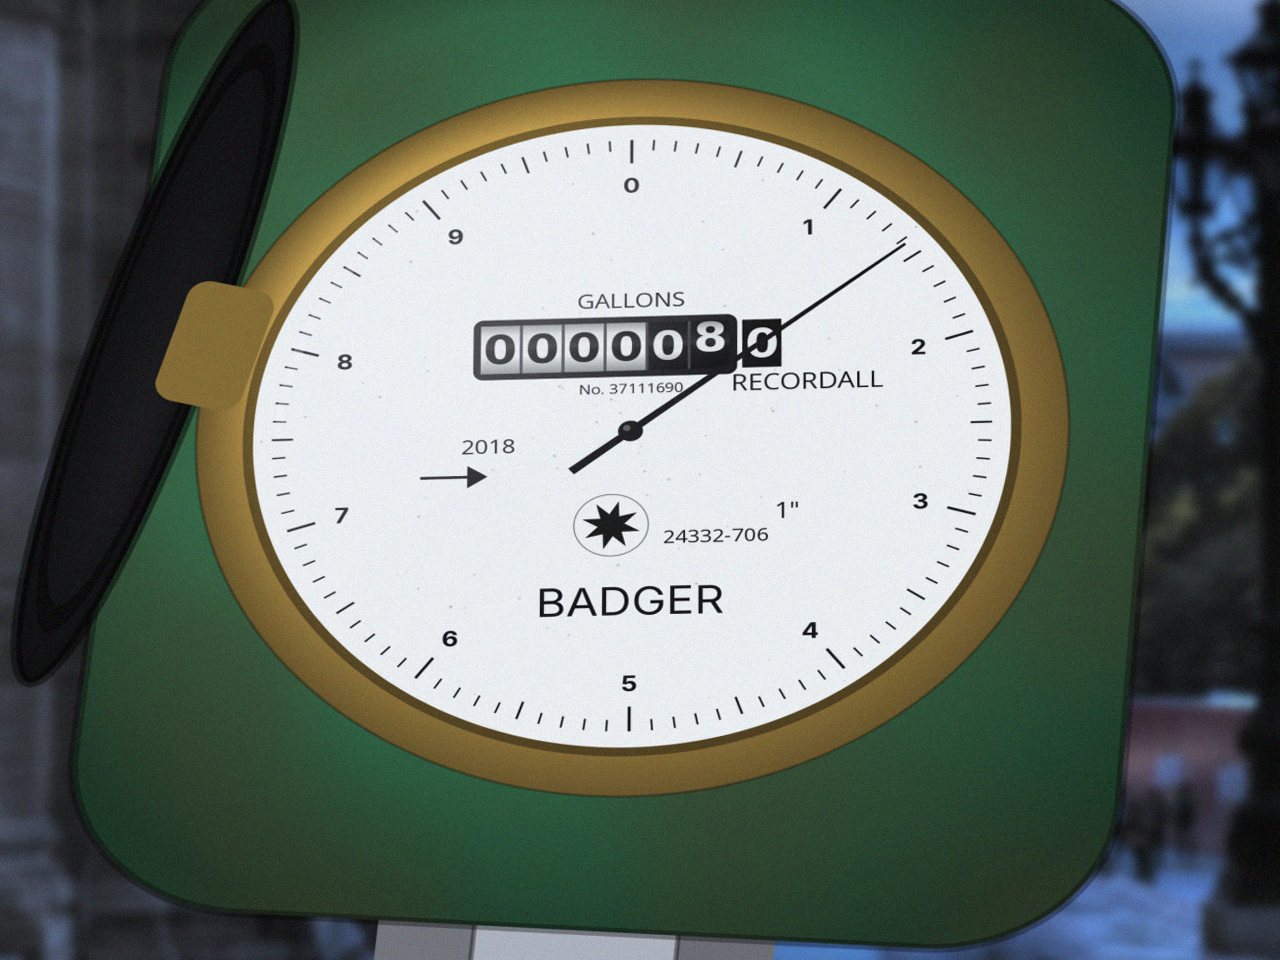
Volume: 81.4 gal
